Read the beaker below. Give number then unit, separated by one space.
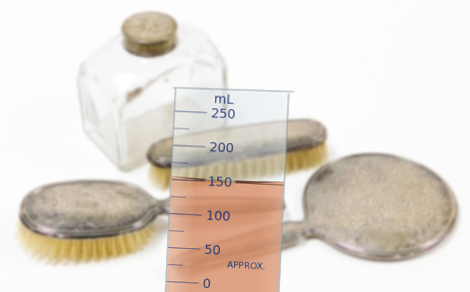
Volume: 150 mL
